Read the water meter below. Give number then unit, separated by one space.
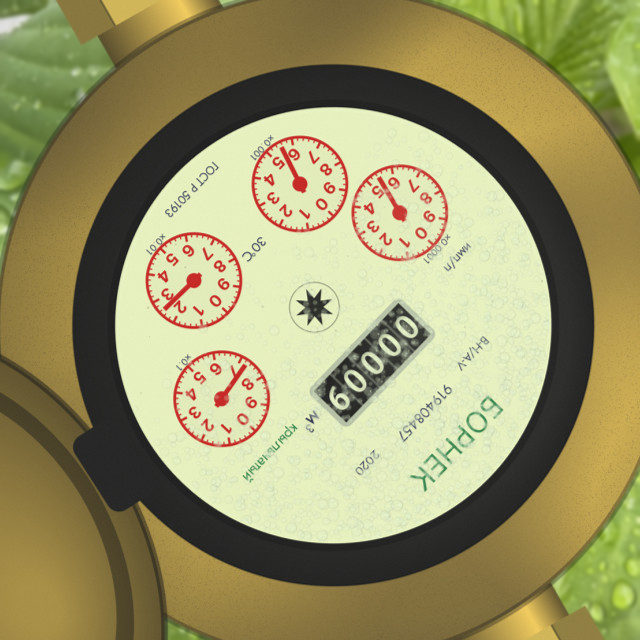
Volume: 9.7255 m³
